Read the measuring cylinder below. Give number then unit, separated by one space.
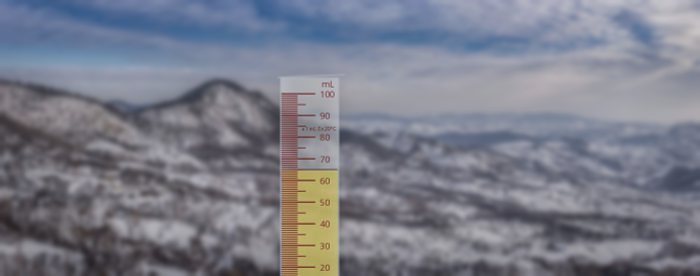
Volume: 65 mL
